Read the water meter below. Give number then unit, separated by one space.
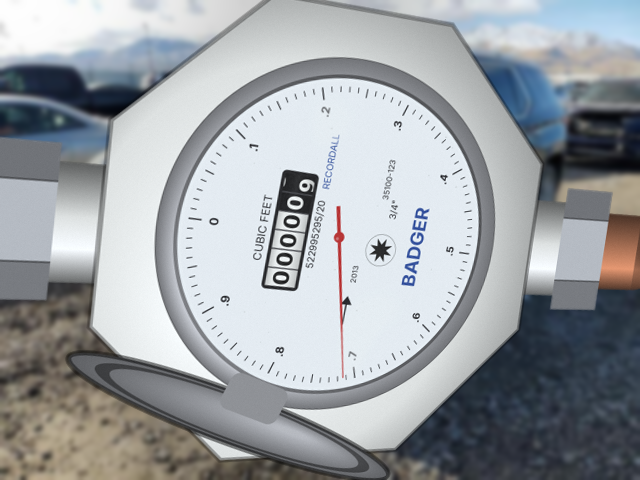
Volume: 8.71 ft³
